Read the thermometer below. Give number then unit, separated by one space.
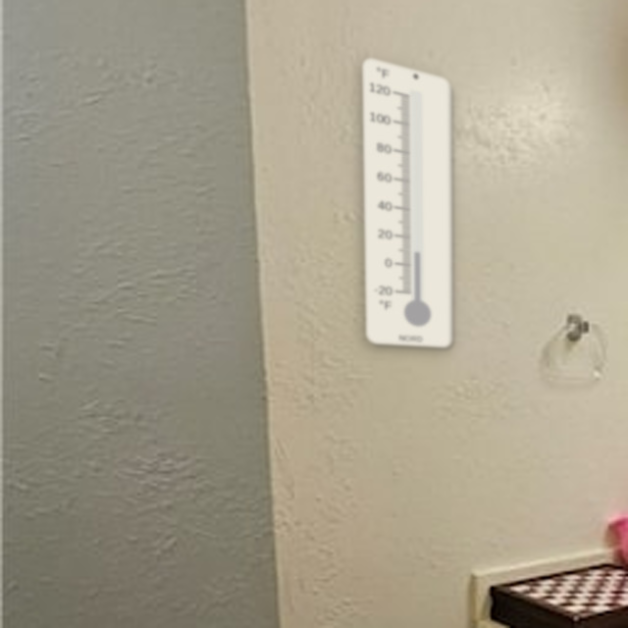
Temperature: 10 °F
